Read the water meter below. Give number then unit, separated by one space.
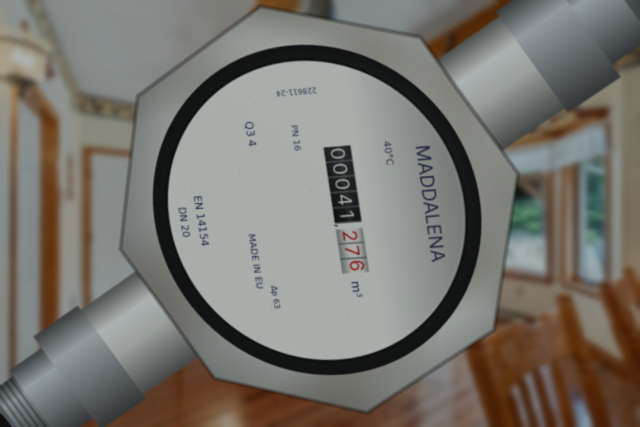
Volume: 41.276 m³
